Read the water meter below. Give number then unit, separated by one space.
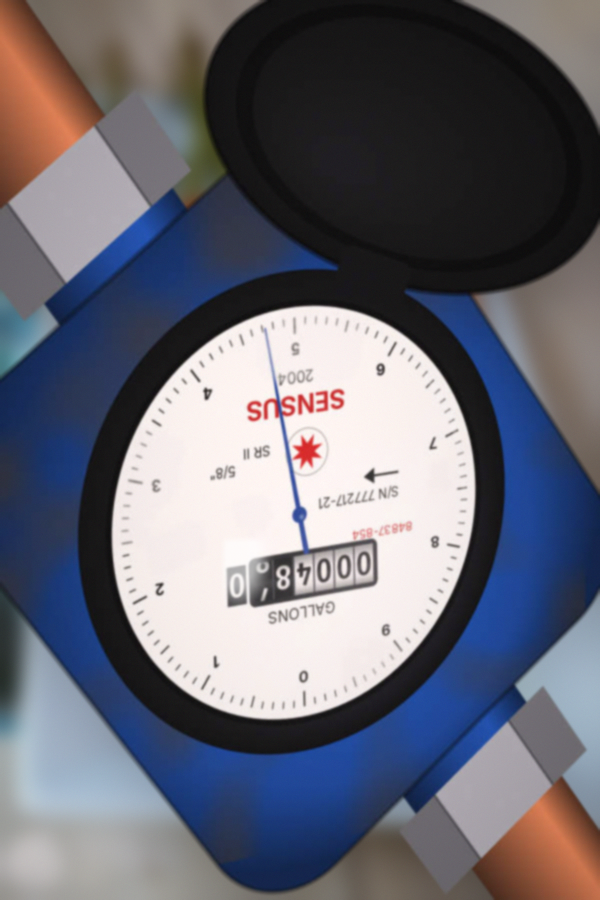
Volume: 4874.7 gal
